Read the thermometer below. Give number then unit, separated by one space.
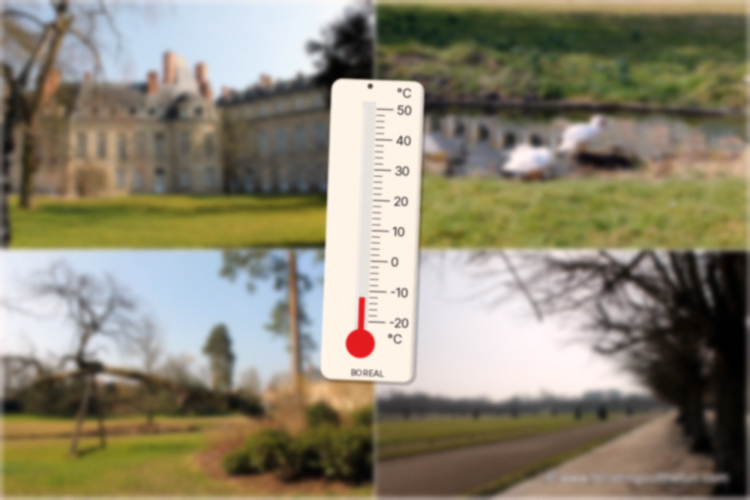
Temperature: -12 °C
